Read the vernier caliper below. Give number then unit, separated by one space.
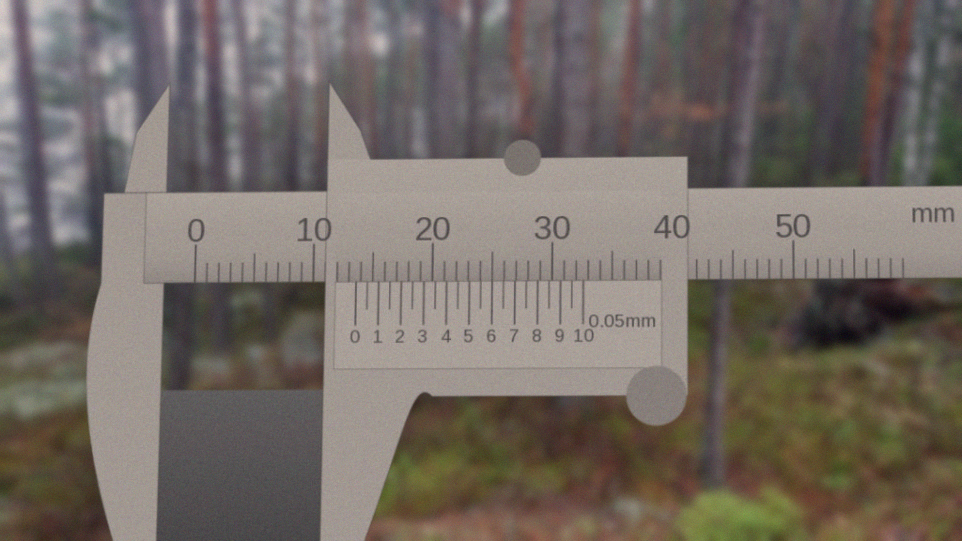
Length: 13.6 mm
